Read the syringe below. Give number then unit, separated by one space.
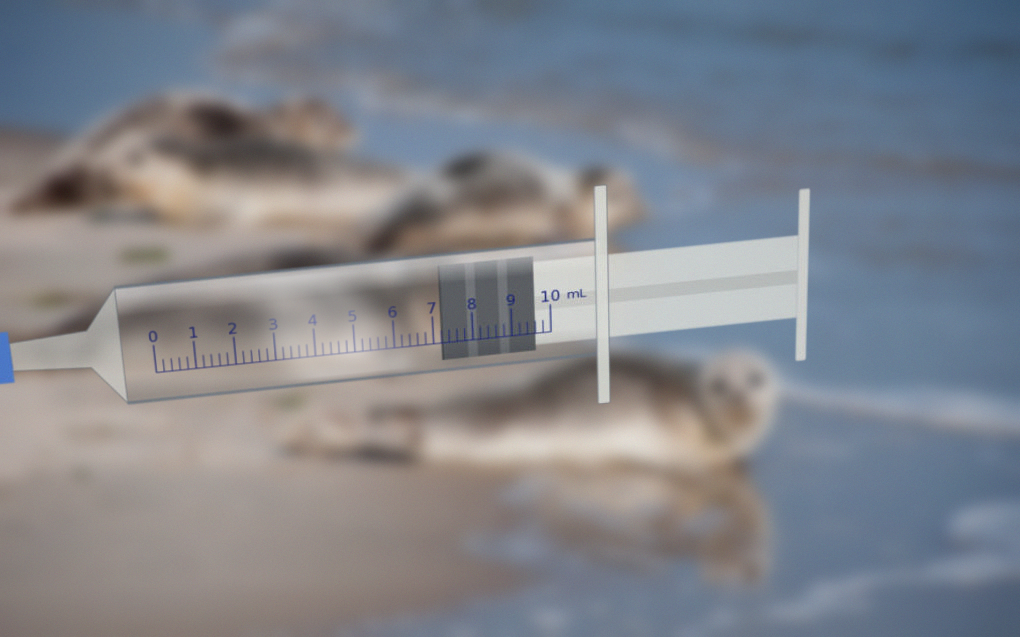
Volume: 7.2 mL
